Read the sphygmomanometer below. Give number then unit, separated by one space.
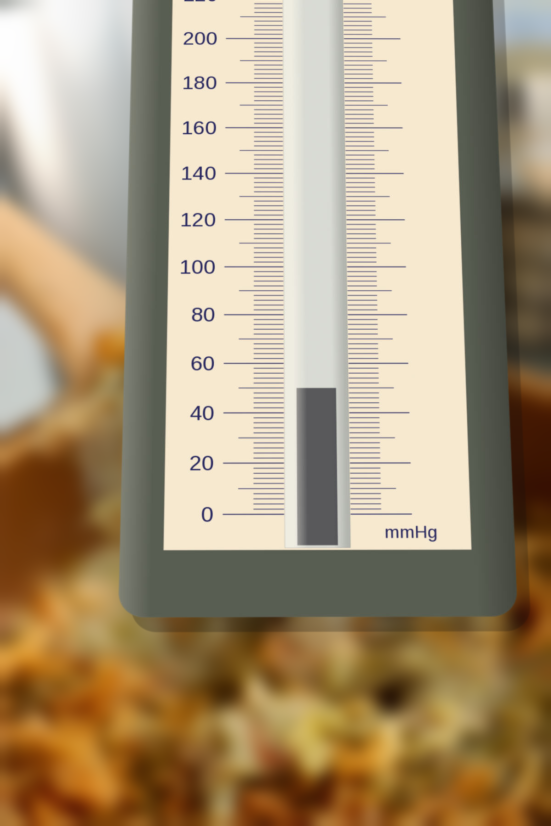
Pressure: 50 mmHg
